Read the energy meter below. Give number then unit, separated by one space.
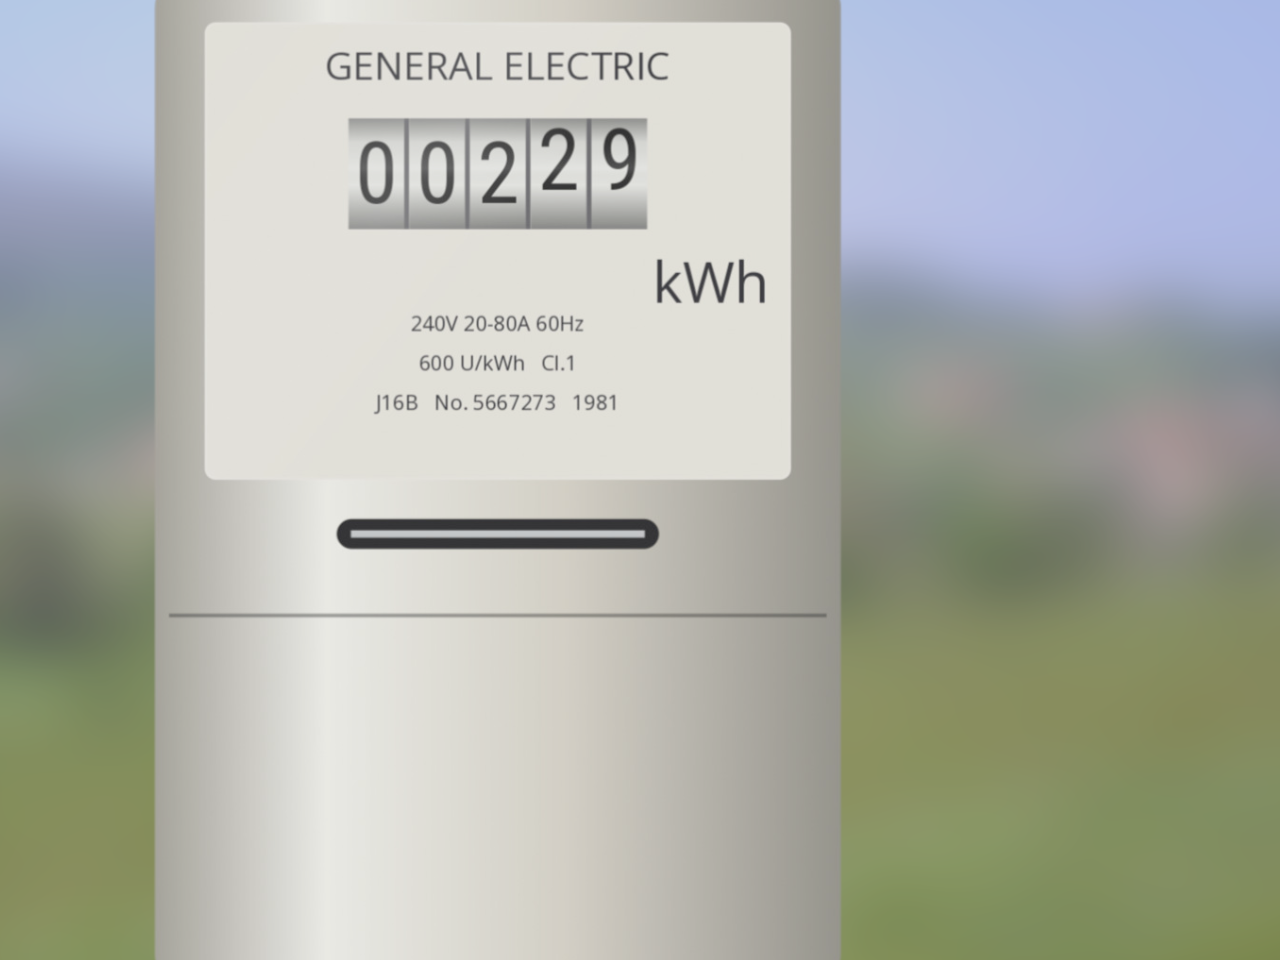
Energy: 229 kWh
